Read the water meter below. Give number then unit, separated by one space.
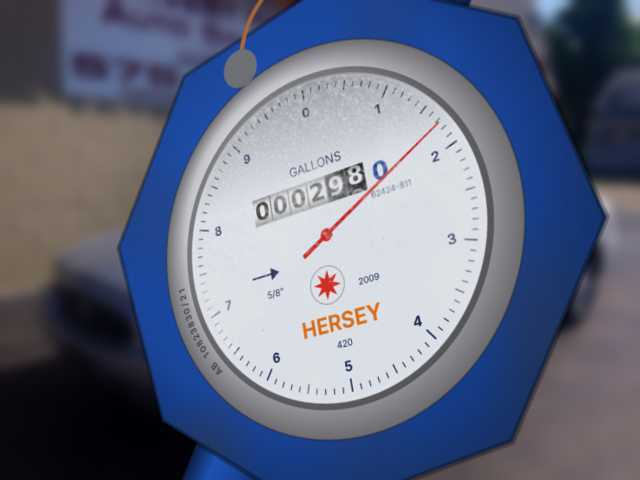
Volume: 2981.7 gal
